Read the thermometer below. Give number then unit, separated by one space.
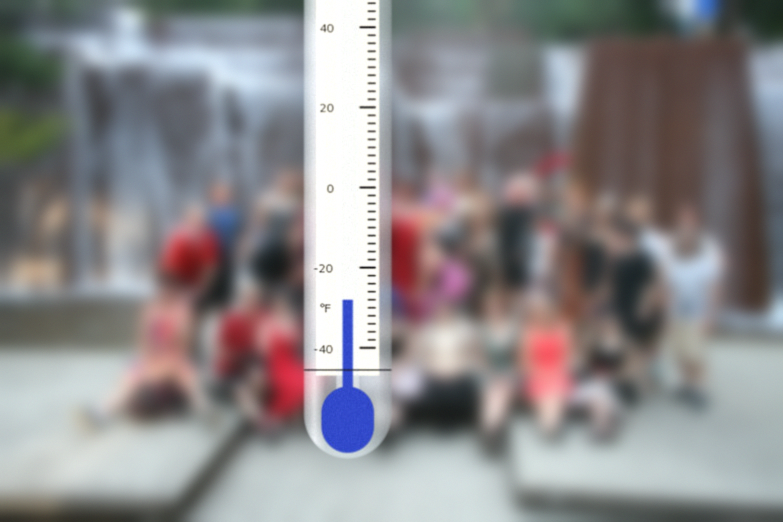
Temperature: -28 °F
